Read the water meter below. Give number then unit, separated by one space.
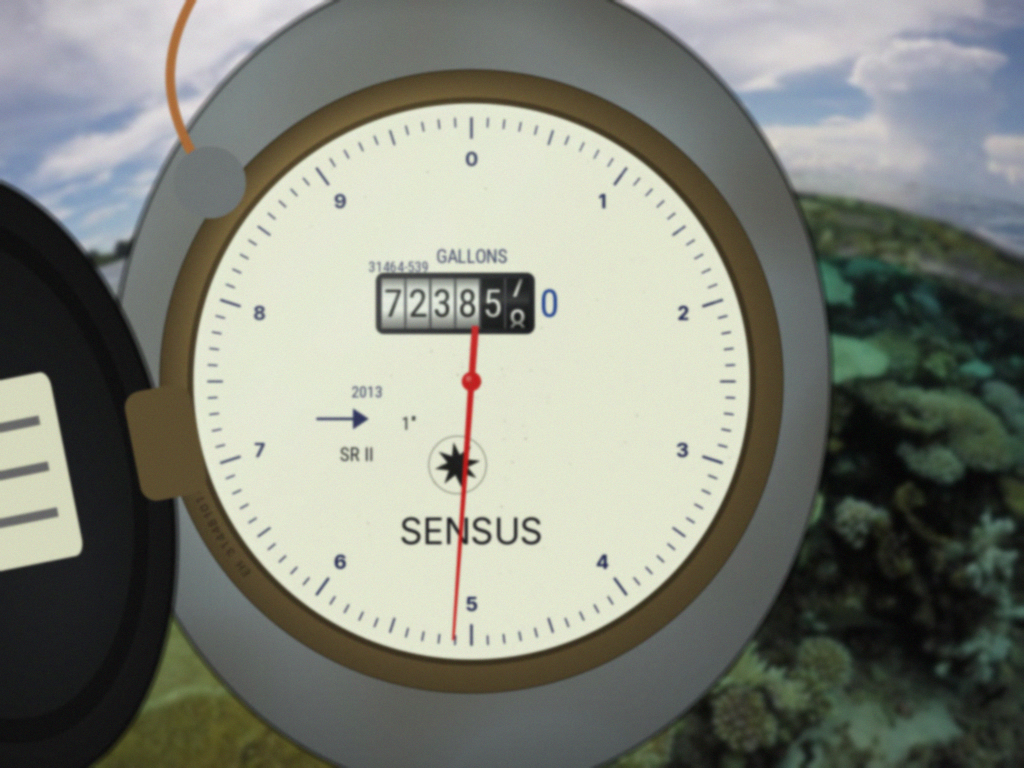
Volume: 7238575.1 gal
